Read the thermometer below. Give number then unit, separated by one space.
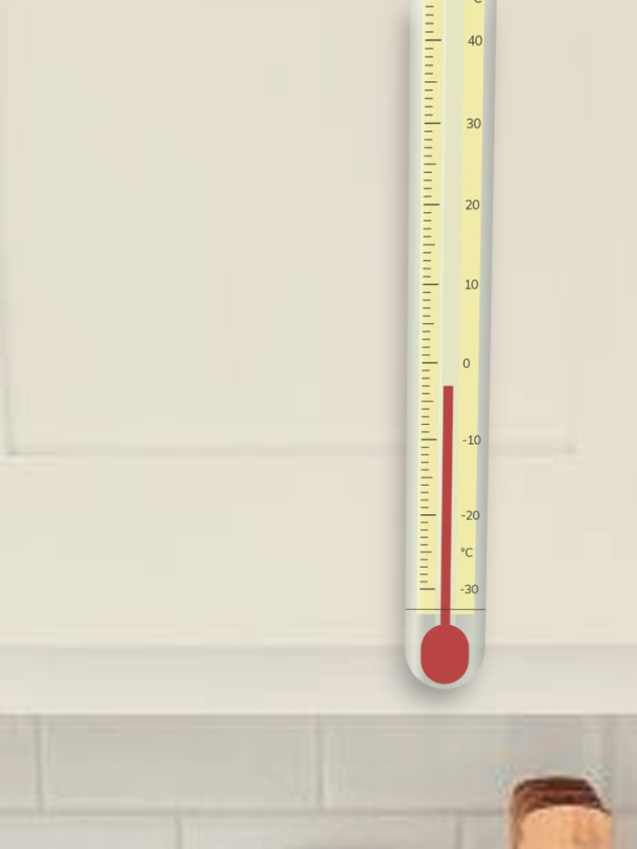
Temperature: -3 °C
